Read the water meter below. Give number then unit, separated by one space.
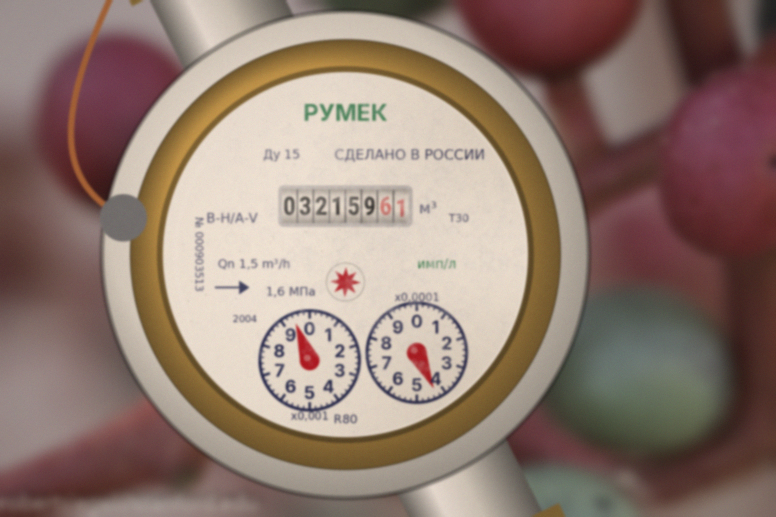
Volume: 32159.6094 m³
